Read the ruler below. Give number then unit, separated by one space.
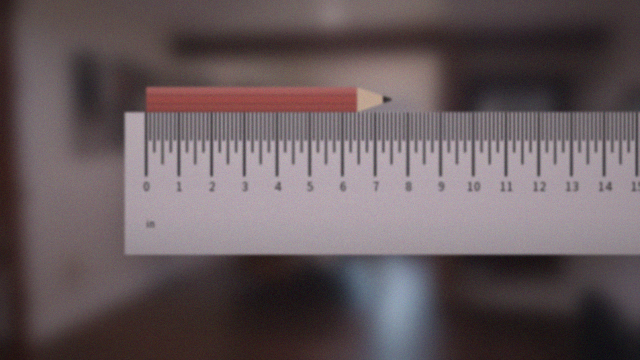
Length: 7.5 in
